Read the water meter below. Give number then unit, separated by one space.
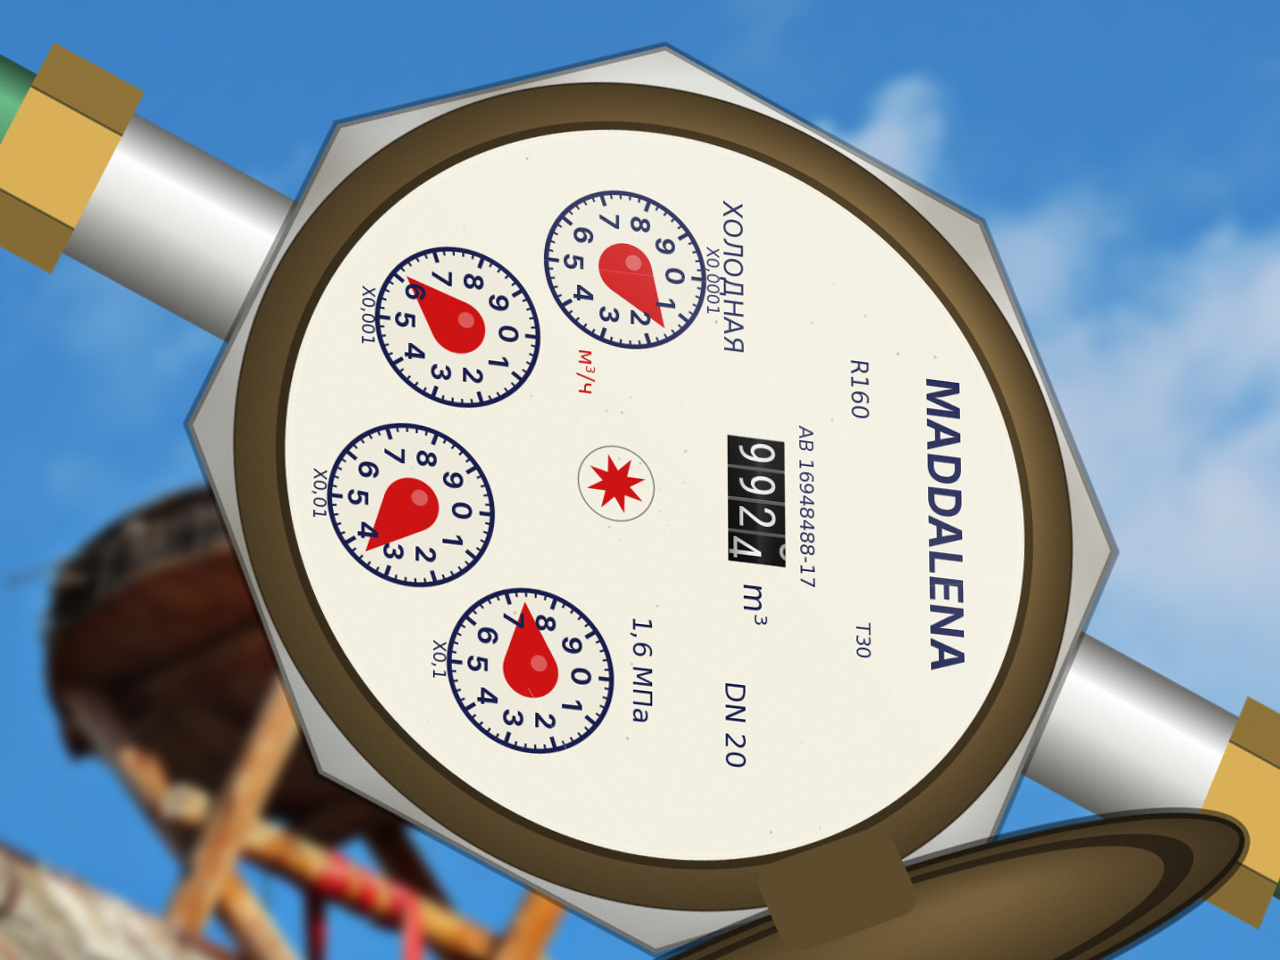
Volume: 9923.7361 m³
